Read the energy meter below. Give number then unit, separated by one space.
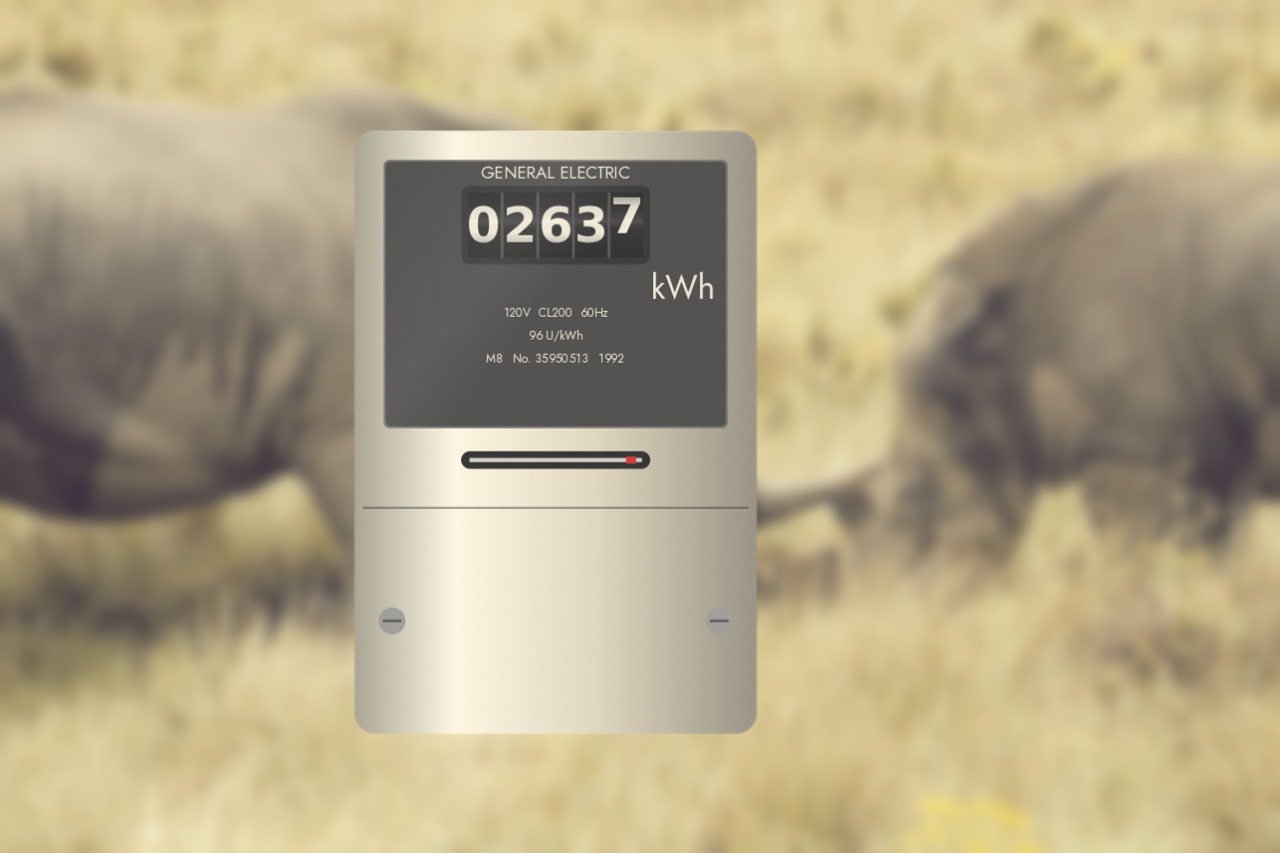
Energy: 2637 kWh
